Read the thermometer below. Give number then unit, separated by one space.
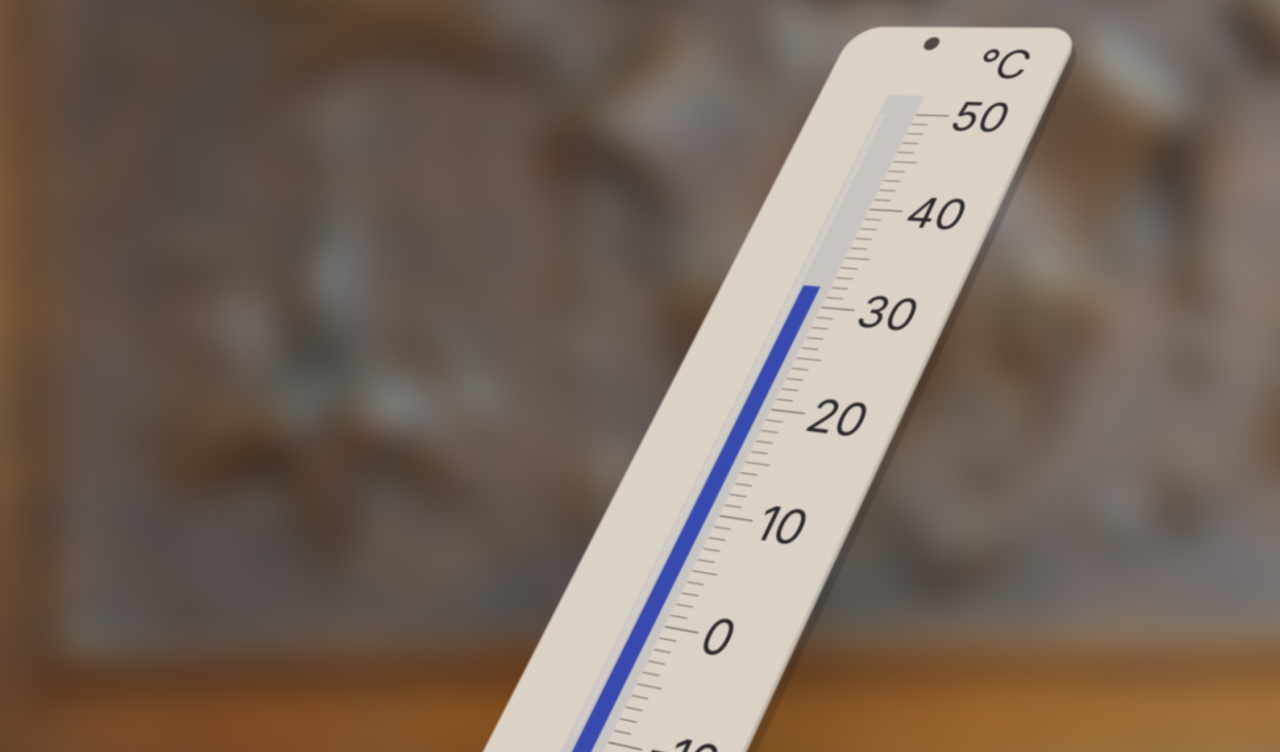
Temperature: 32 °C
